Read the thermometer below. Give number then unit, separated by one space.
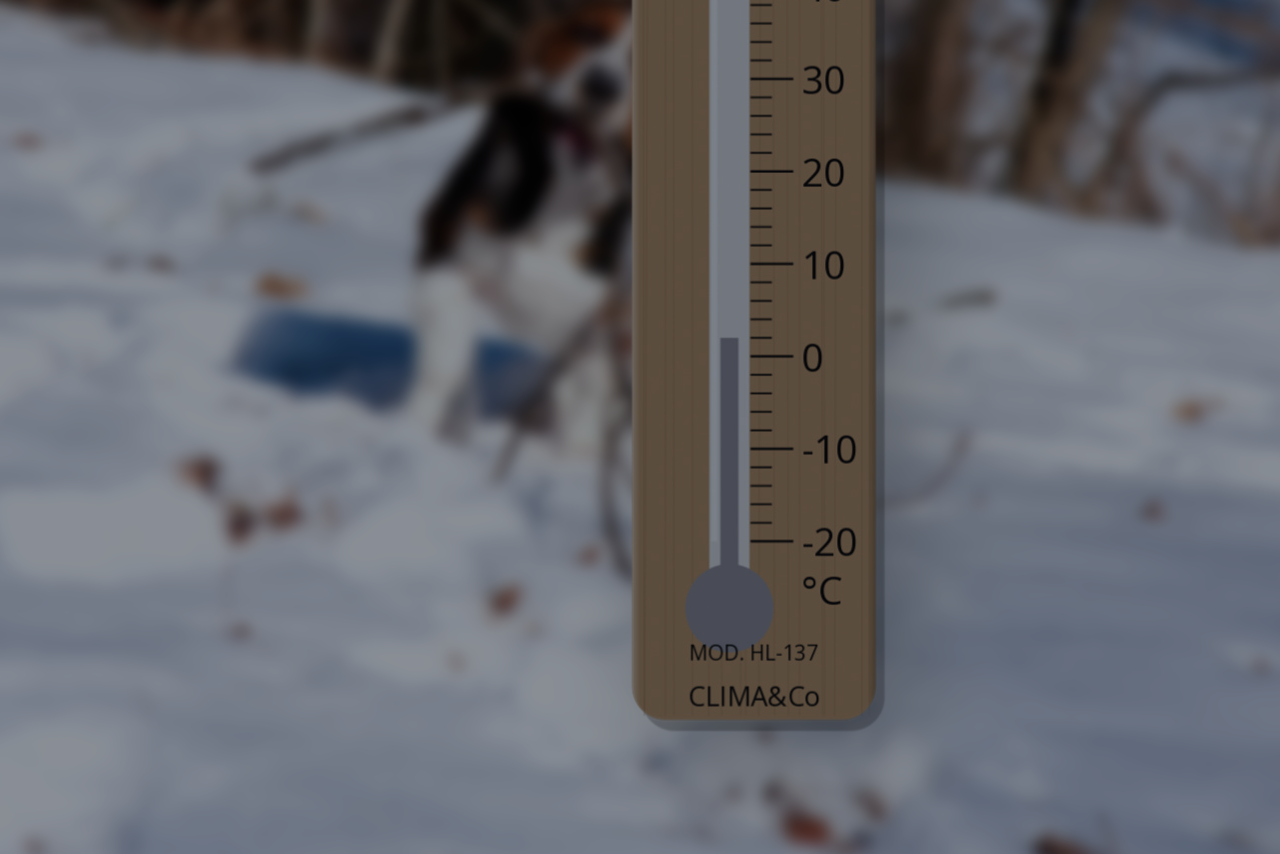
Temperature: 2 °C
